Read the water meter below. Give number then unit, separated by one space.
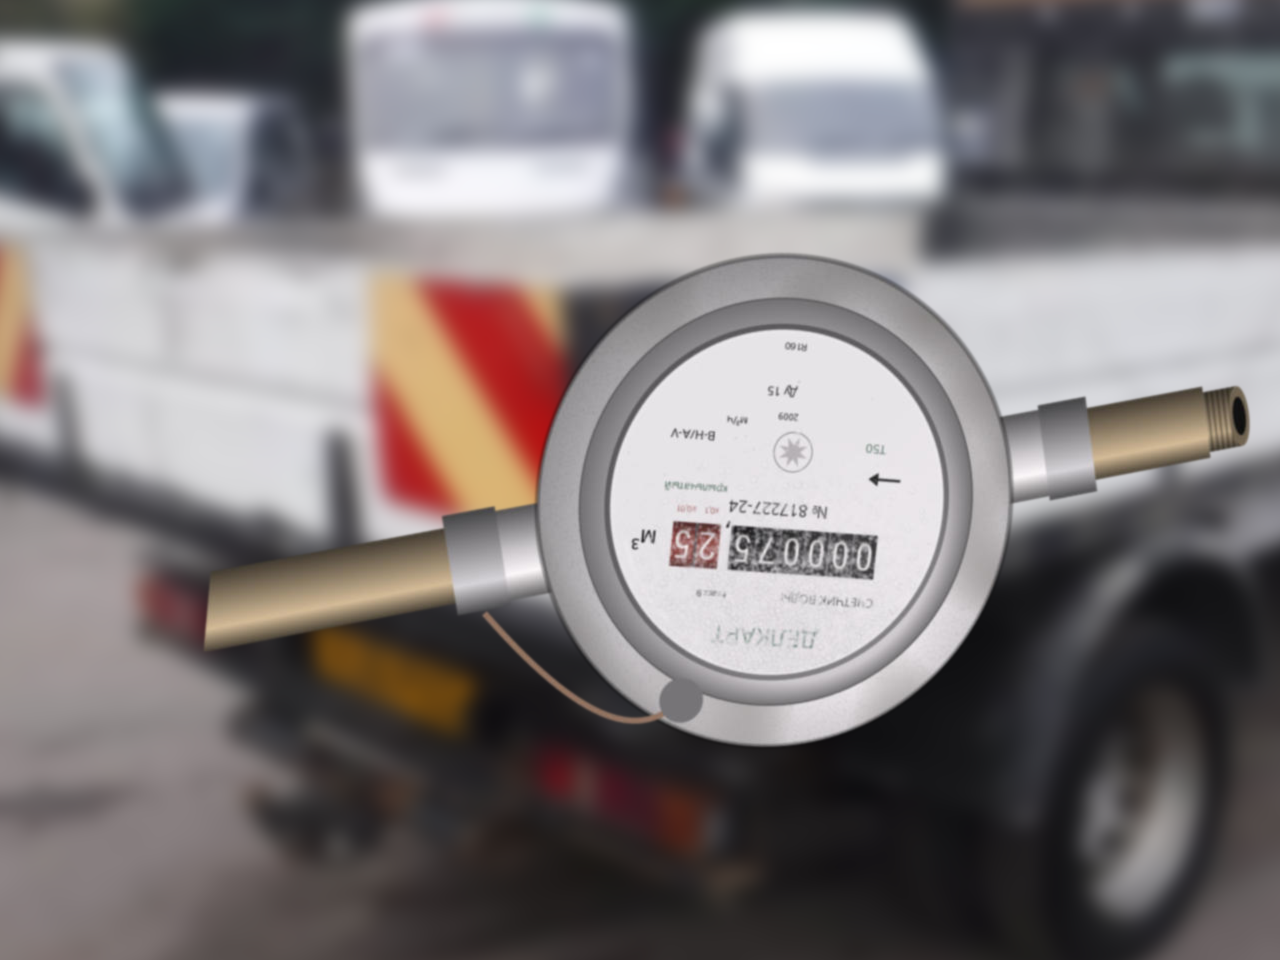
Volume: 75.25 m³
